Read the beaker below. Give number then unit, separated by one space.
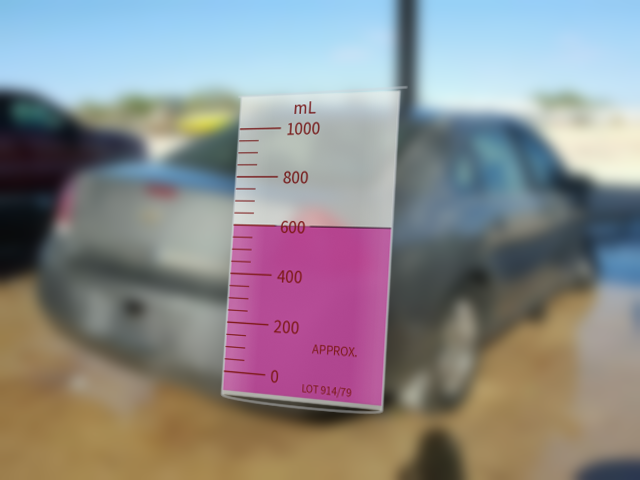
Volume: 600 mL
